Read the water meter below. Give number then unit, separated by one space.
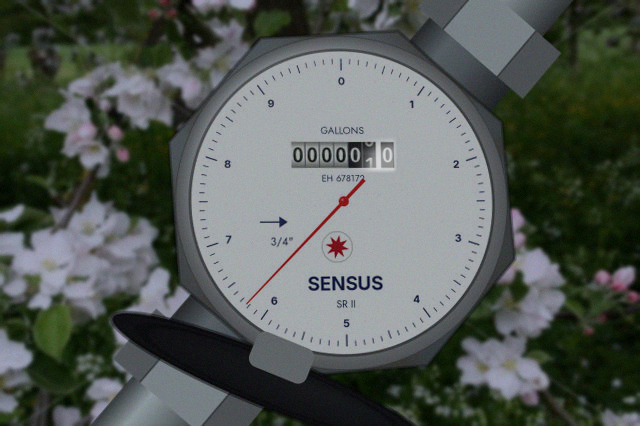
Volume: 6.2 gal
